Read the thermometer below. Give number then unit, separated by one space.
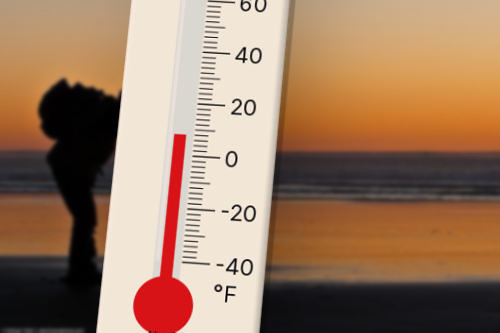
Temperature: 8 °F
